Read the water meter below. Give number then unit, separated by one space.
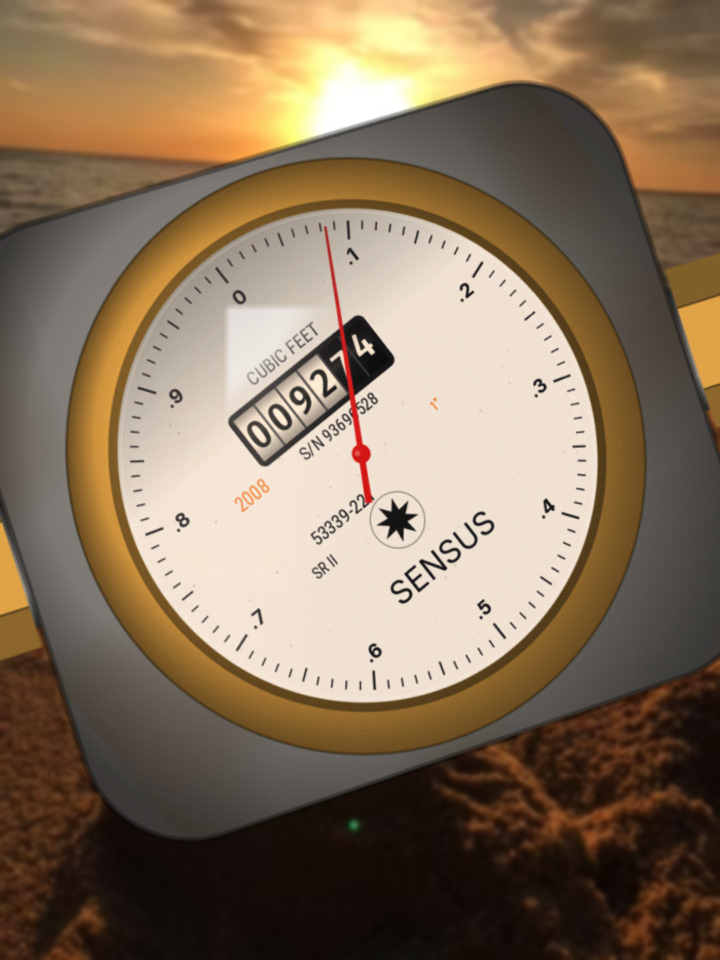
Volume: 9274.08 ft³
